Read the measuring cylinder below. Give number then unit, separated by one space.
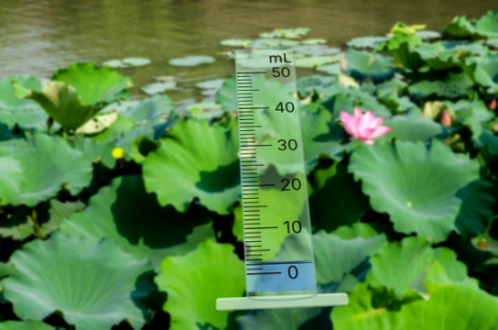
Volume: 2 mL
